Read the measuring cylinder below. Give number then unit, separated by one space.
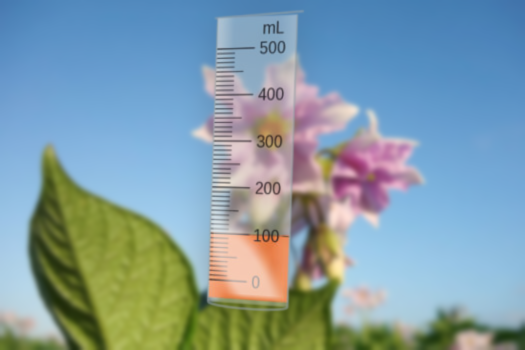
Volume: 100 mL
